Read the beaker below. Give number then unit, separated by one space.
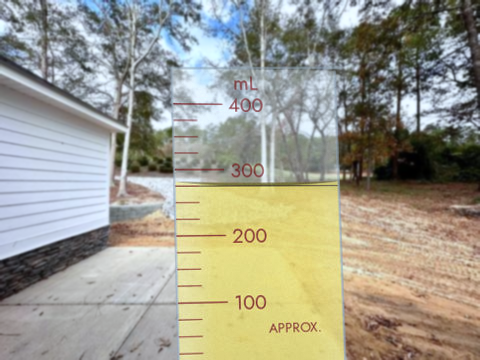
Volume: 275 mL
